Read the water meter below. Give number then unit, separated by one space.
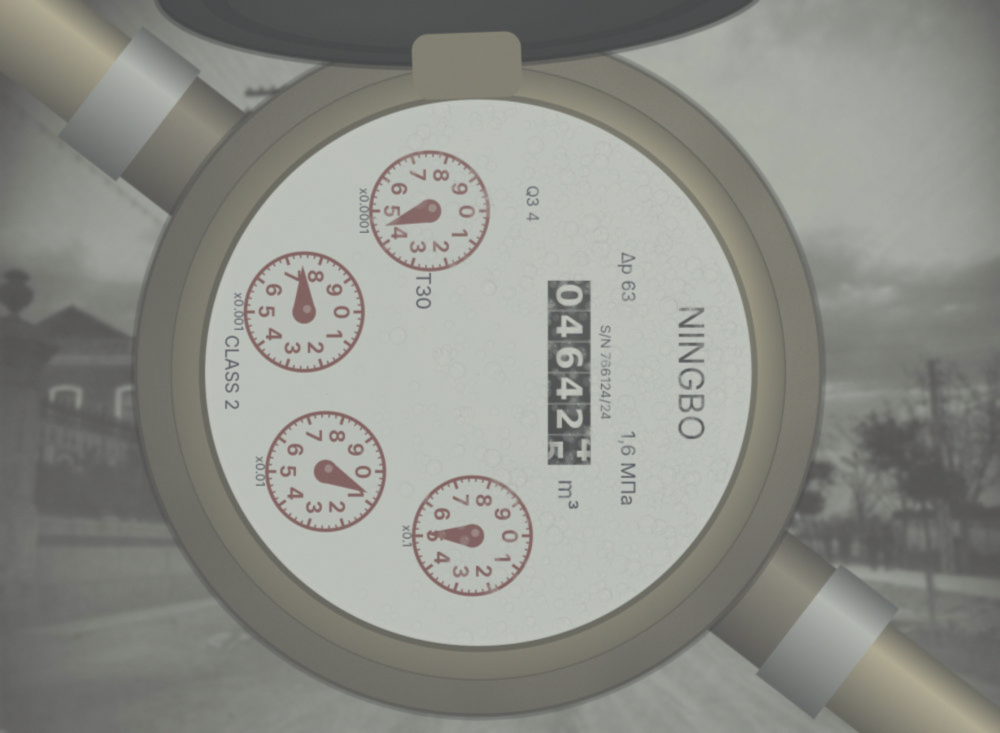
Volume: 46424.5074 m³
